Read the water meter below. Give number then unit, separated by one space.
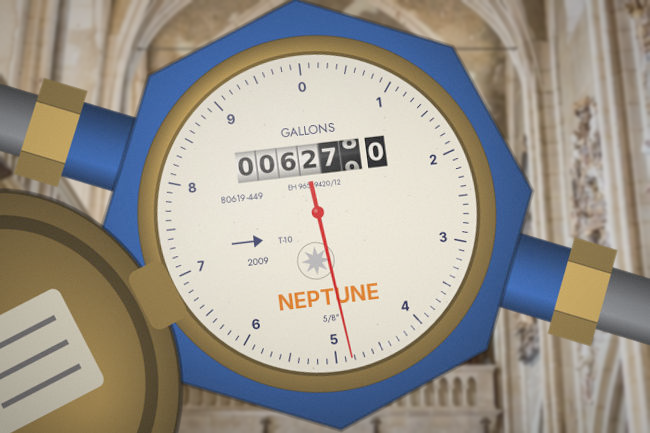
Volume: 62784.8 gal
